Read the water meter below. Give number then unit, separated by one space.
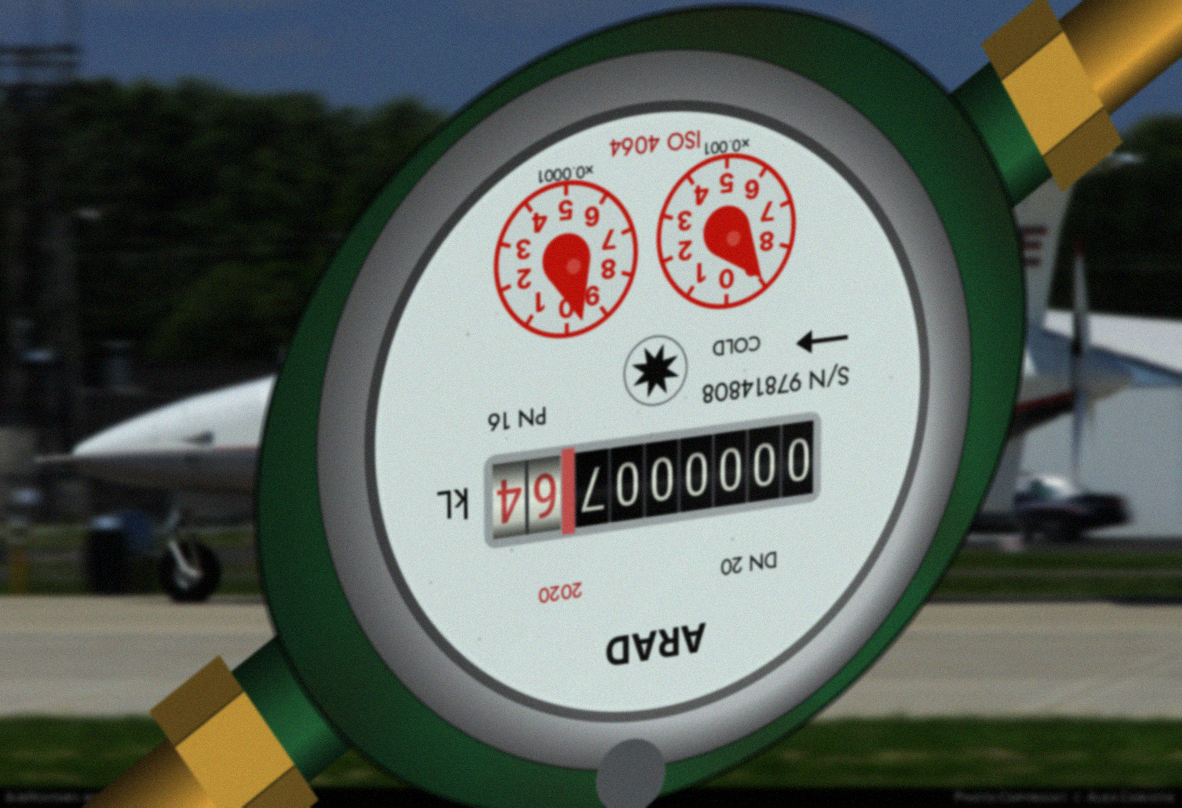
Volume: 7.6489 kL
